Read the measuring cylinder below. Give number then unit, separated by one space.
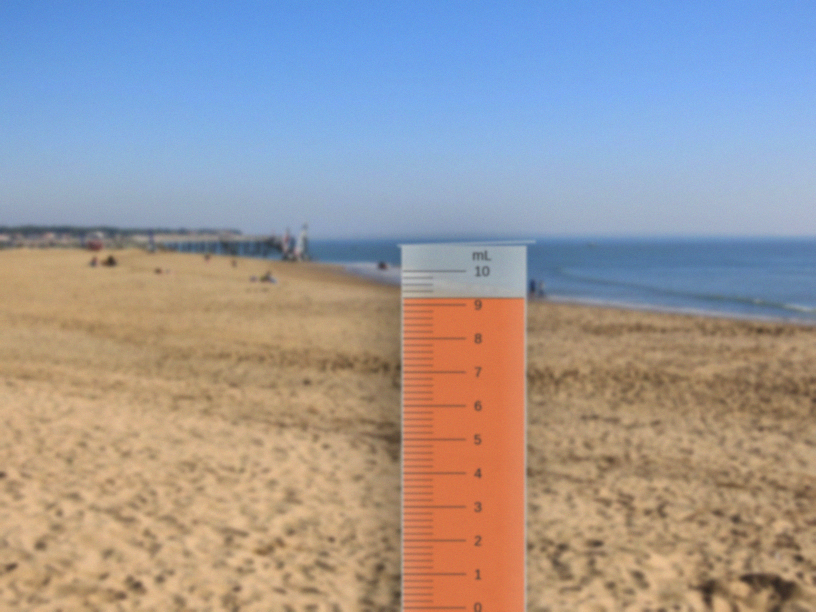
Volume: 9.2 mL
